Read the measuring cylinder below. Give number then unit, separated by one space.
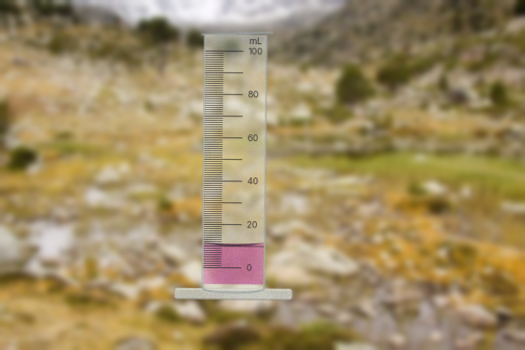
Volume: 10 mL
